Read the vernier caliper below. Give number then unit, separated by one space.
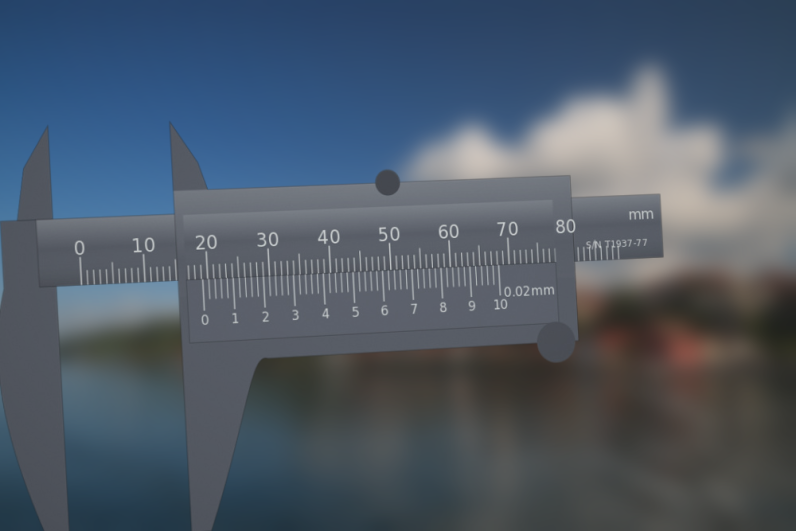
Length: 19.2 mm
